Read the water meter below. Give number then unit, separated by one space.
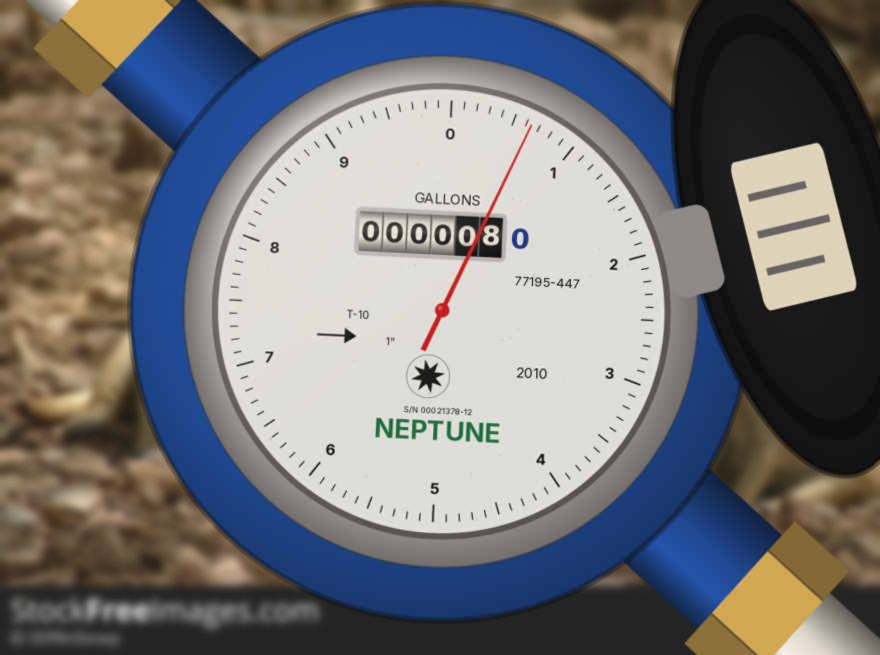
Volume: 80.6 gal
